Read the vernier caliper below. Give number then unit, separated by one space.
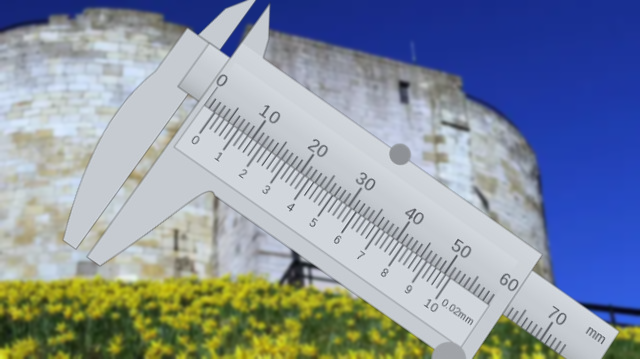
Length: 2.2 mm
